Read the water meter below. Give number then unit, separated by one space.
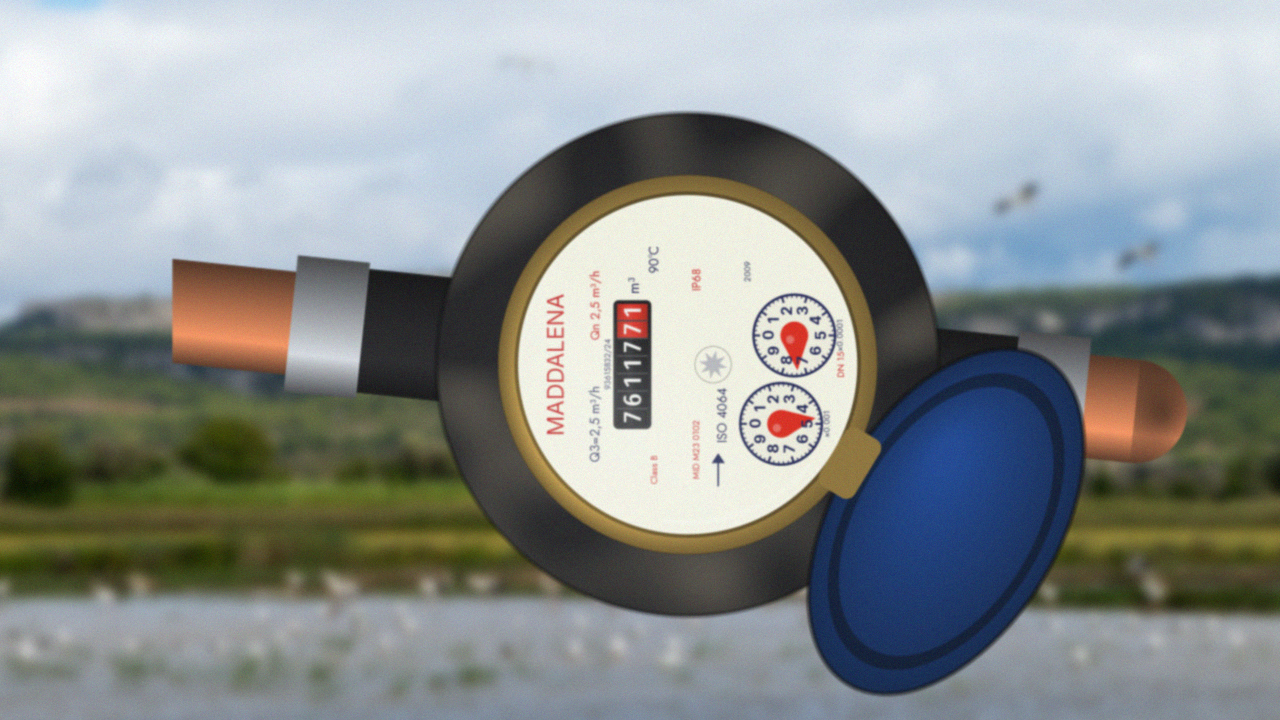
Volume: 76117.7147 m³
